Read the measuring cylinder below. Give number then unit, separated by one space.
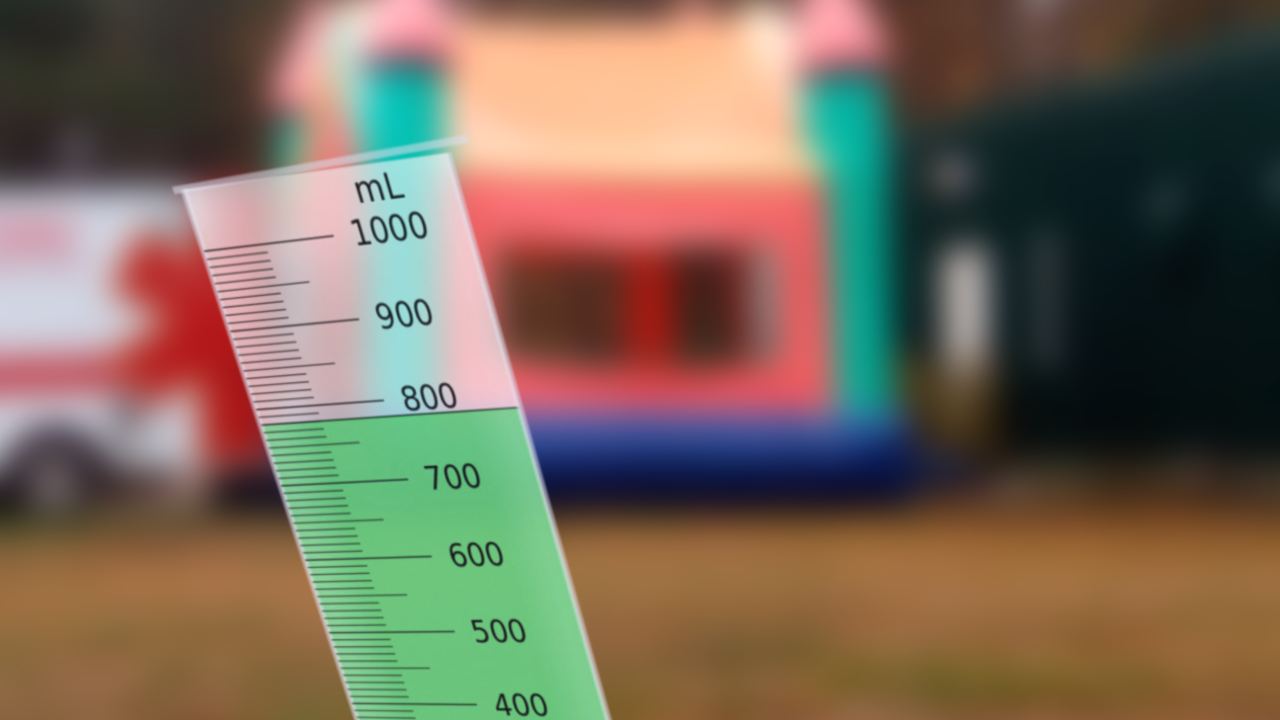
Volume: 780 mL
